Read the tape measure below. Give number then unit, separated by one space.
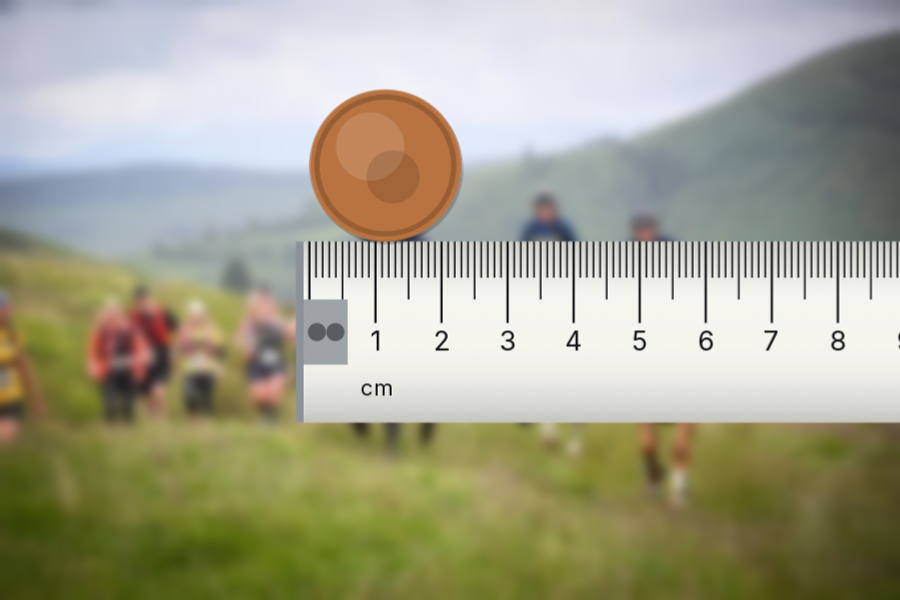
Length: 2.3 cm
